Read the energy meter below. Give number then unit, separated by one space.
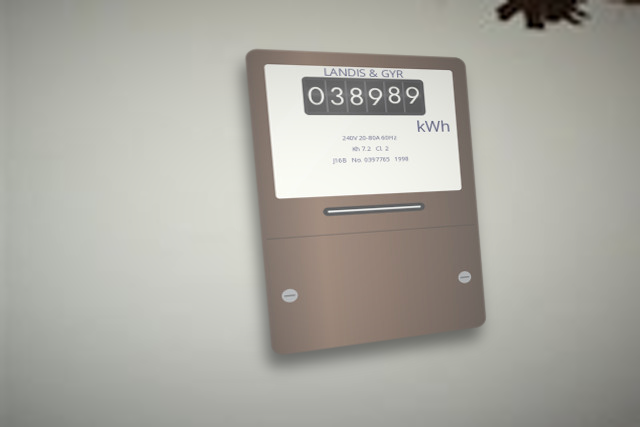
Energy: 38989 kWh
